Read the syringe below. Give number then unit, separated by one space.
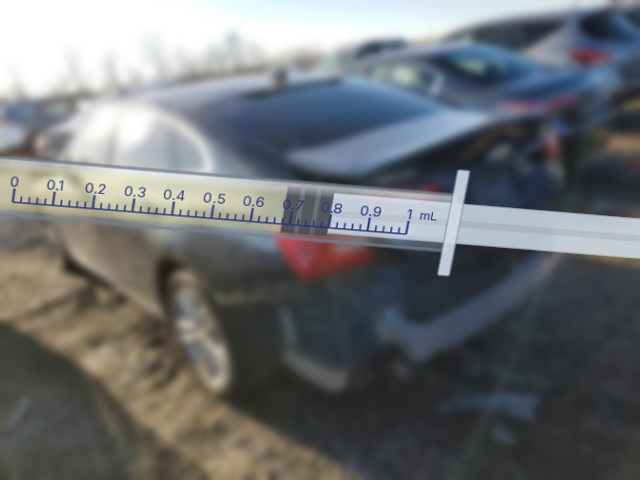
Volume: 0.68 mL
